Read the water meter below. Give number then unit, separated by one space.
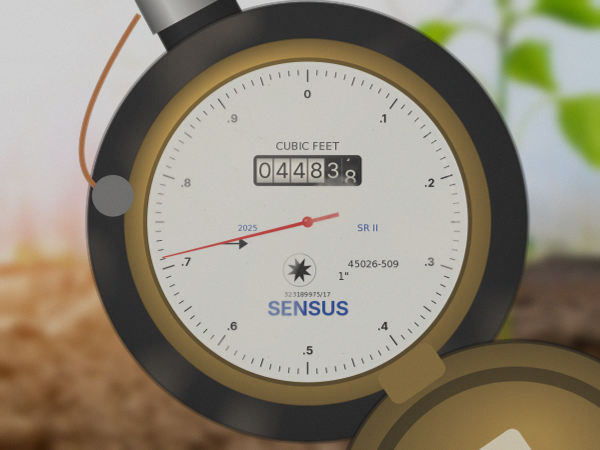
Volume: 44837.71 ft³
